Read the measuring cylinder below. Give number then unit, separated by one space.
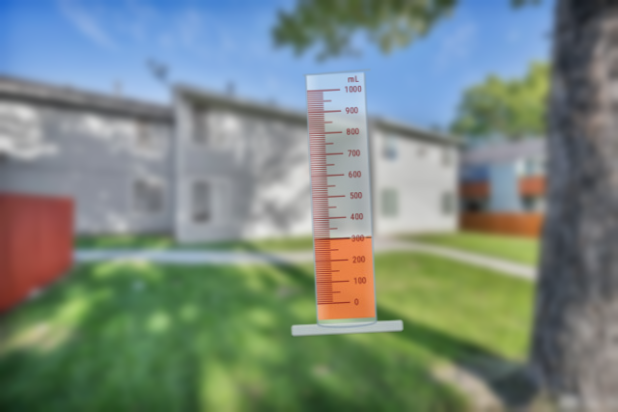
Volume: 300 mL
